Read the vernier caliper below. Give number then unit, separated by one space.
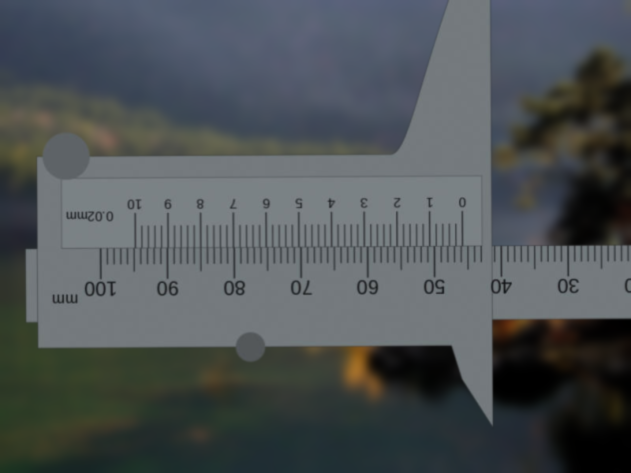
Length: 45.8 mm
